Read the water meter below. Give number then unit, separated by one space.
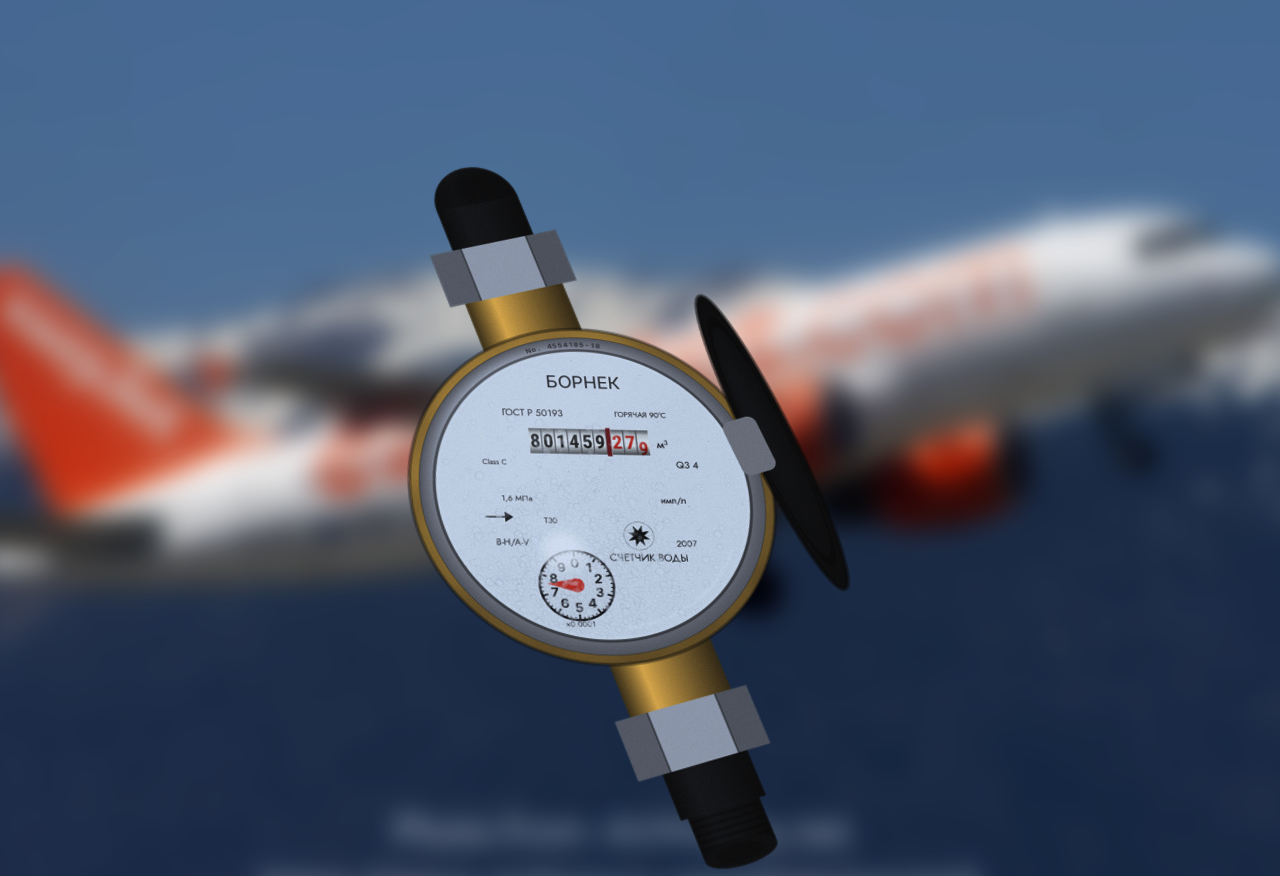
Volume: 801459.2787 m³
